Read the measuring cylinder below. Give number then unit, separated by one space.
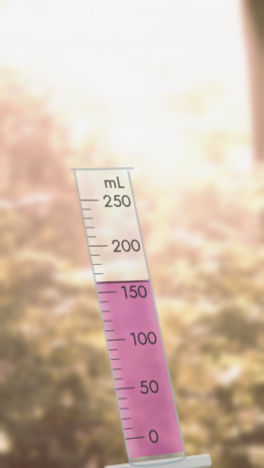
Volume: 160 mL
